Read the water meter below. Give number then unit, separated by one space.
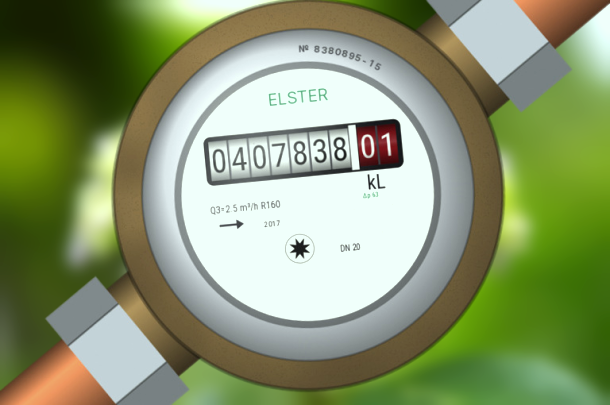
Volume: 407838.01 kL
